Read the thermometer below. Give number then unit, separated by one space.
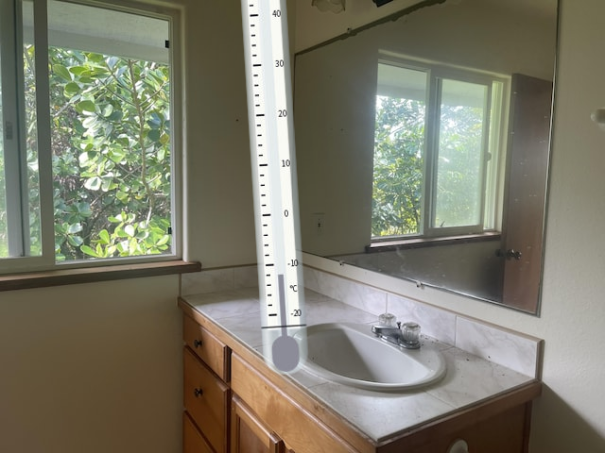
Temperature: -12 °C
